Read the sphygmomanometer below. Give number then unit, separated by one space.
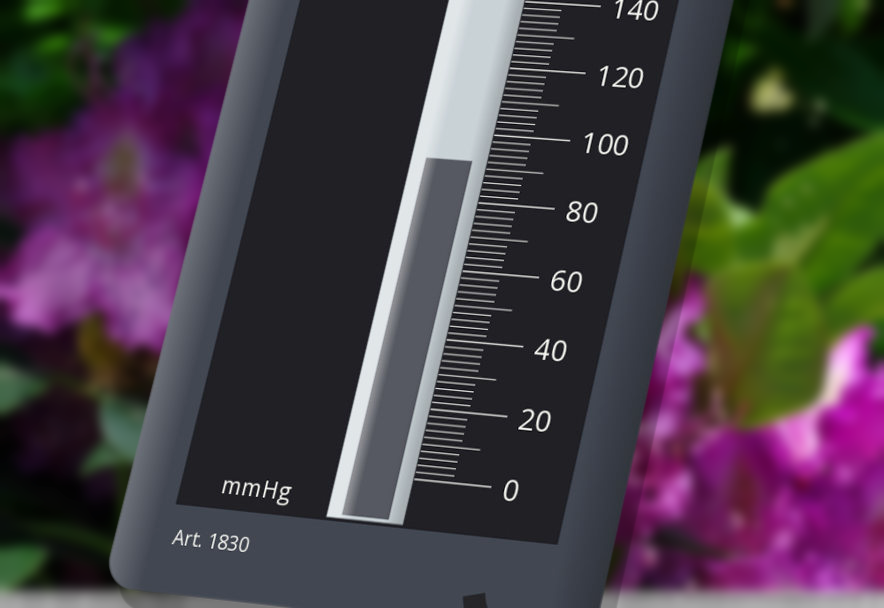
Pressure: 92 mmHg
